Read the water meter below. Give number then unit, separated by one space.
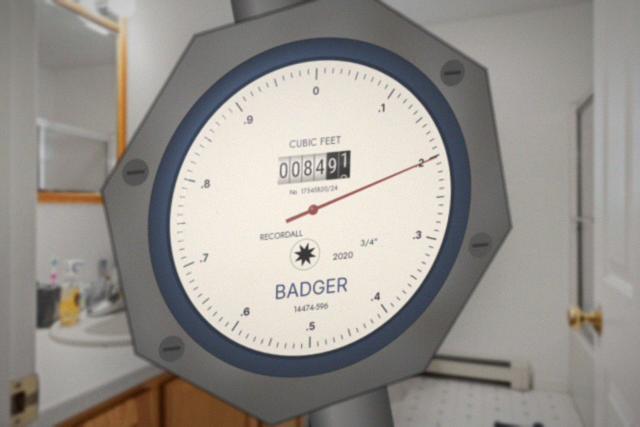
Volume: 8491.20 ft³
